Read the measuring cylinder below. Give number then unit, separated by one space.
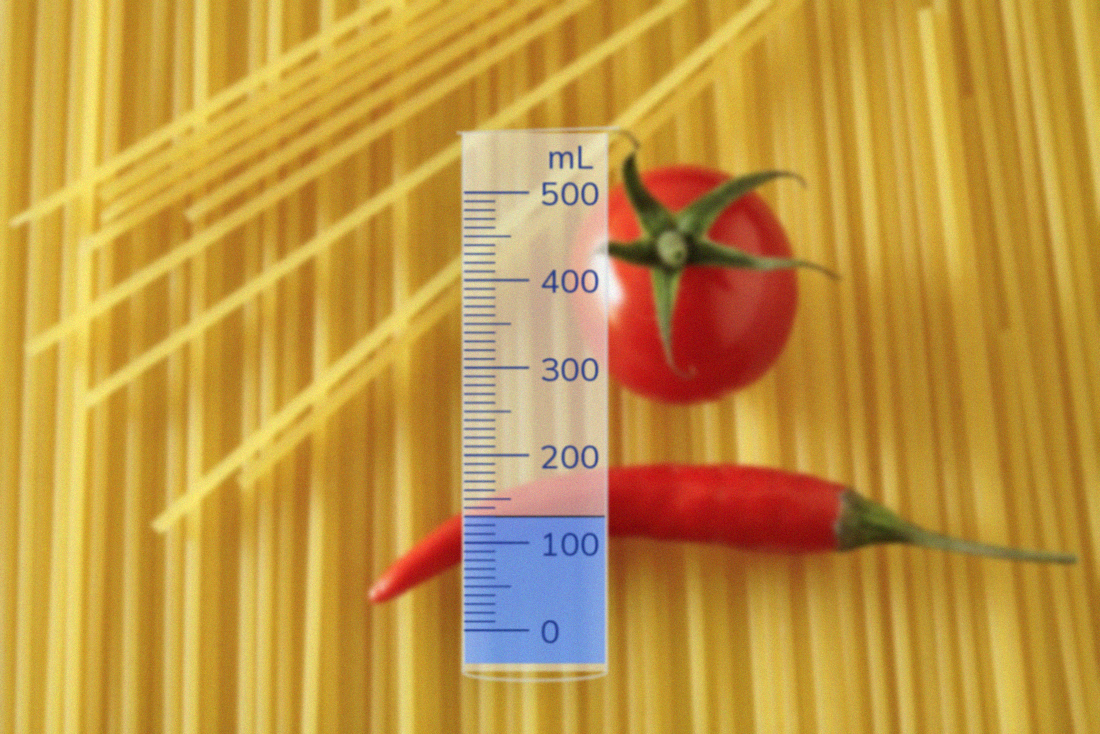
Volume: 130 mL
